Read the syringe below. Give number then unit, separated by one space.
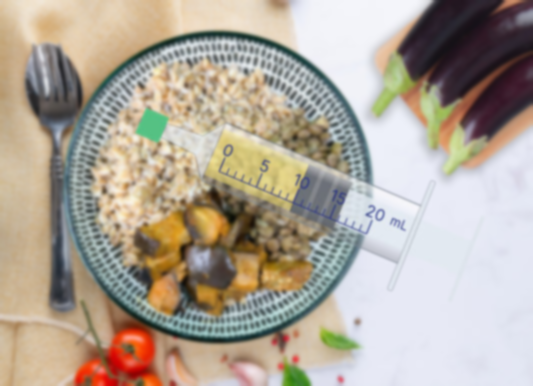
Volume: 10 mL
